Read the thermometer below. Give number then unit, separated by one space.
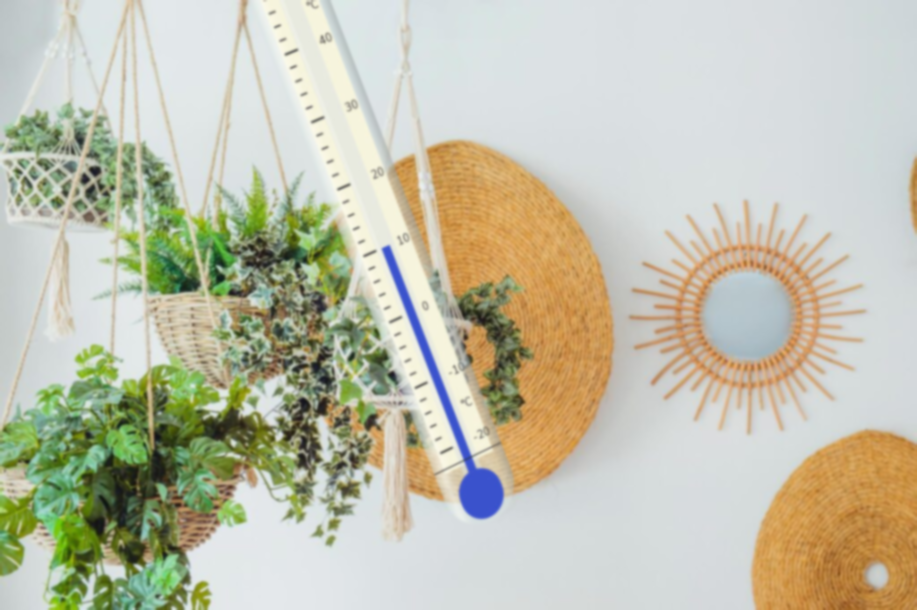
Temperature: 10 °C
